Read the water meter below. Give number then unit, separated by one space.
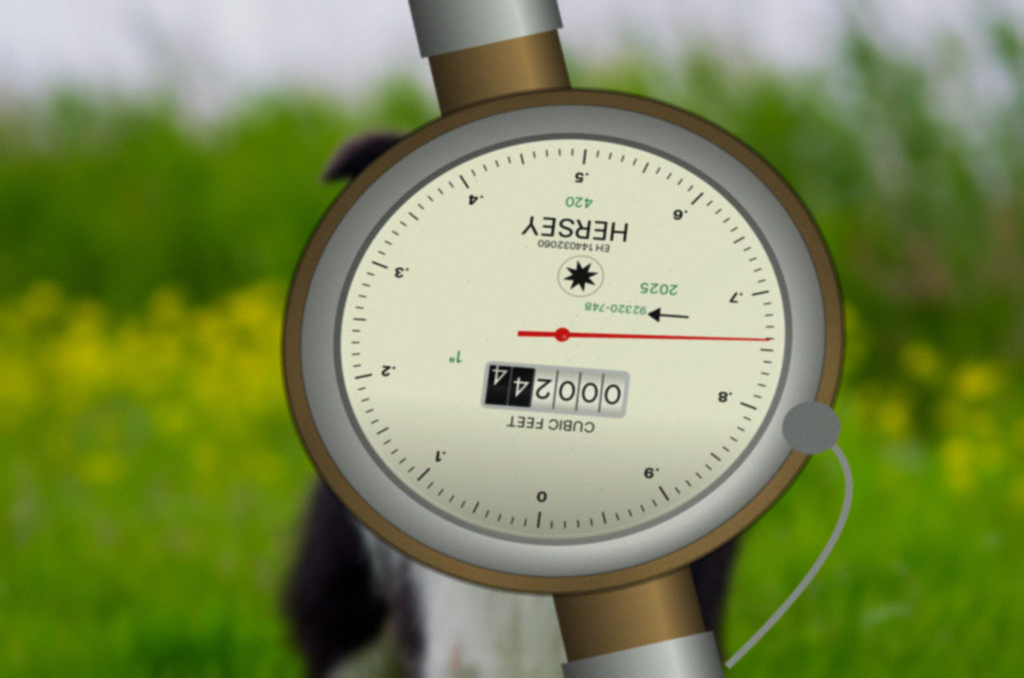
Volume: 243.74 ft³
